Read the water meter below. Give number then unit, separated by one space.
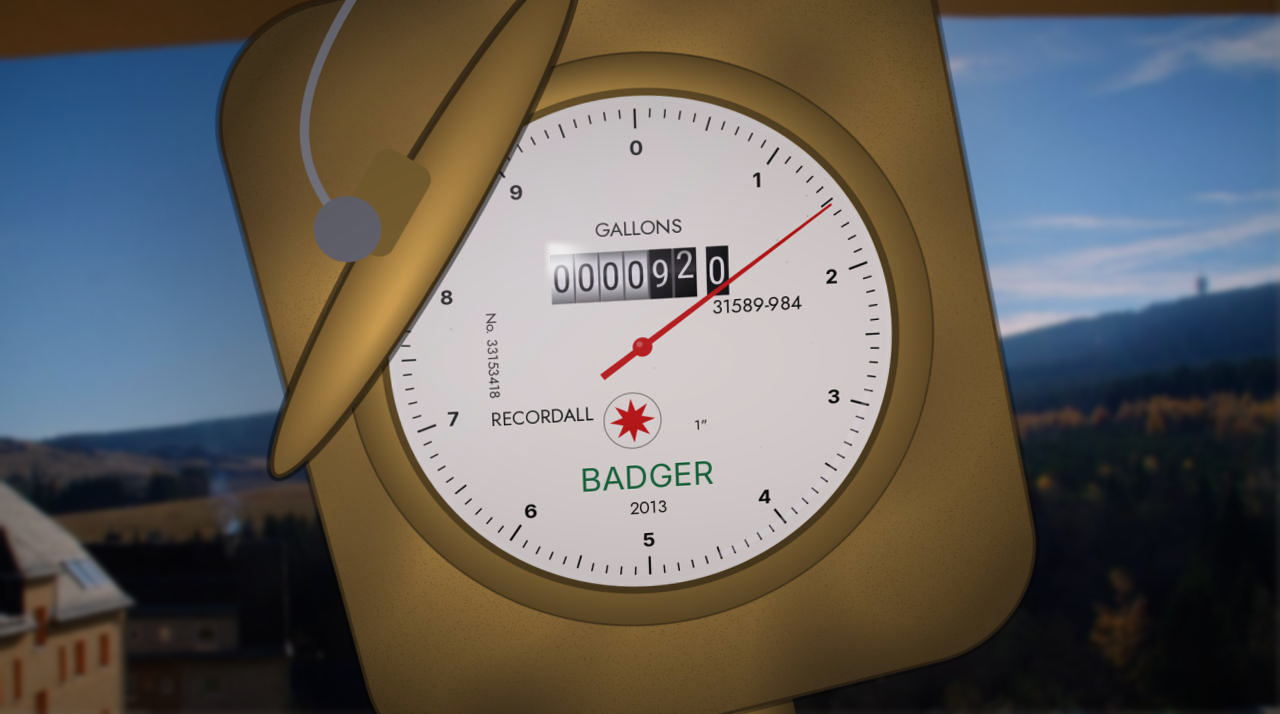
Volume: 921.5 gal
